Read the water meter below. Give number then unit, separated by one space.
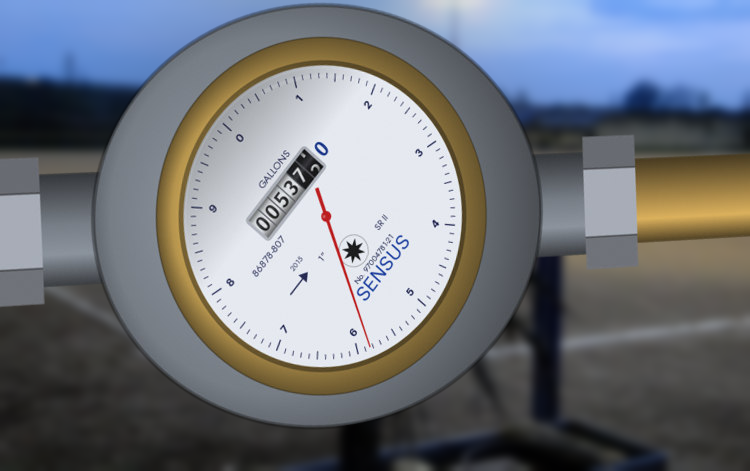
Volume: 53715.8 gal
